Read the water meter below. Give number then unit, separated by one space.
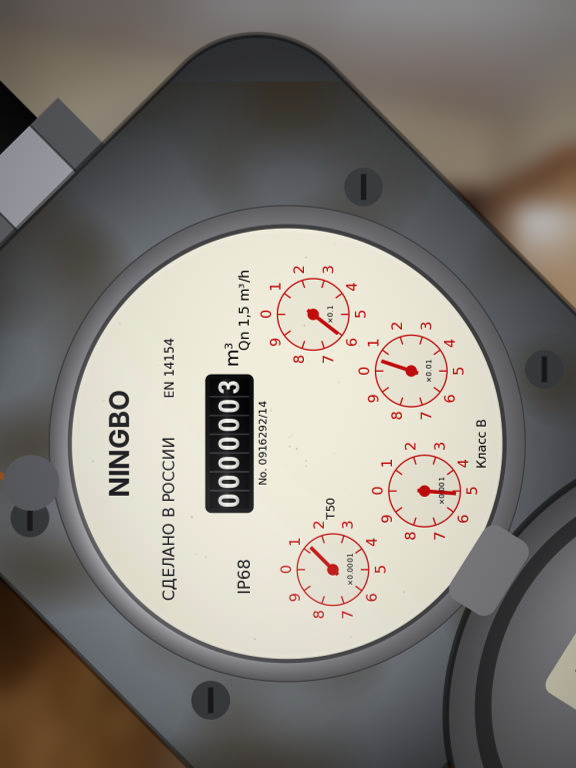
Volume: 3.6051 m³
